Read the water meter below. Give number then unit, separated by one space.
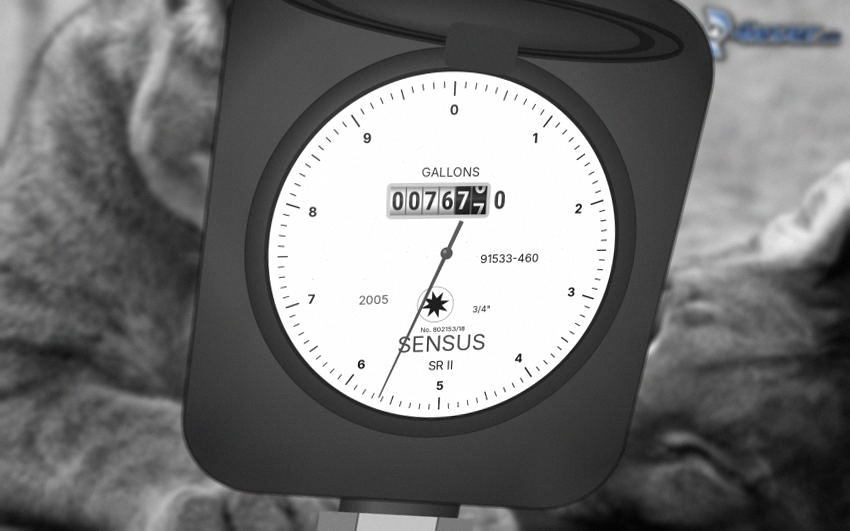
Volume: 76765.6 gal
